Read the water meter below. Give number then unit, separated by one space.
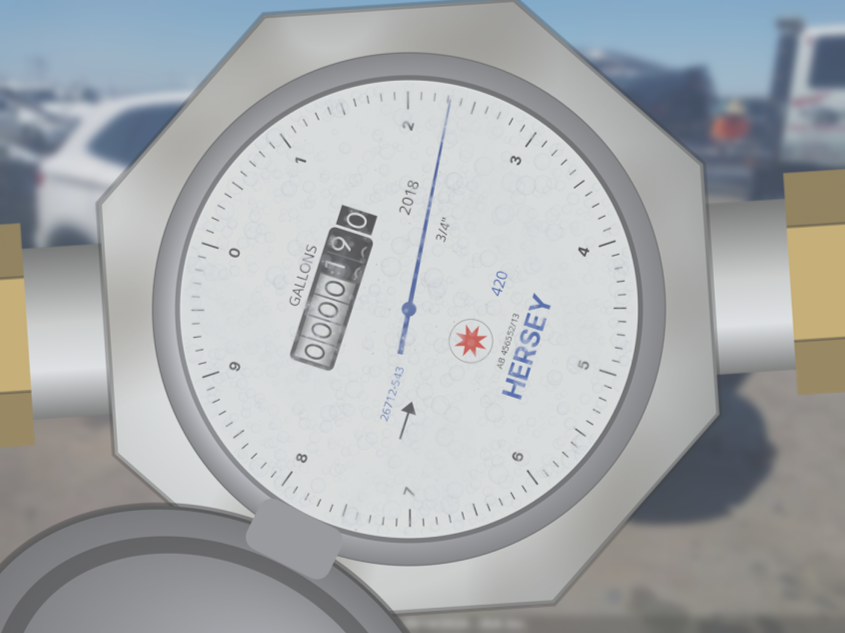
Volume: 192.3 gal
